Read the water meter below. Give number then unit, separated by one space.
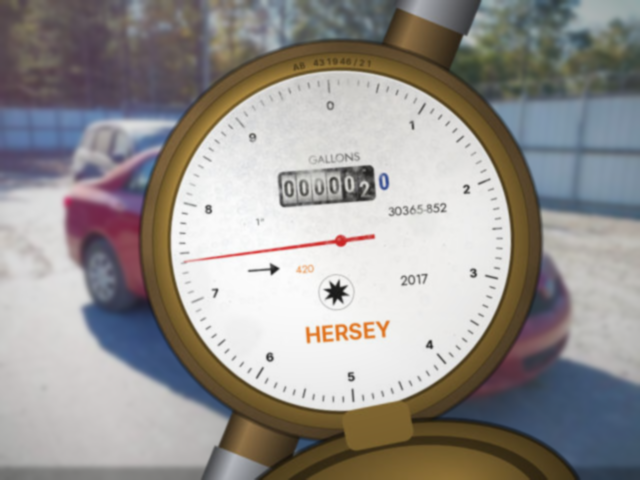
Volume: 17.4 gal
